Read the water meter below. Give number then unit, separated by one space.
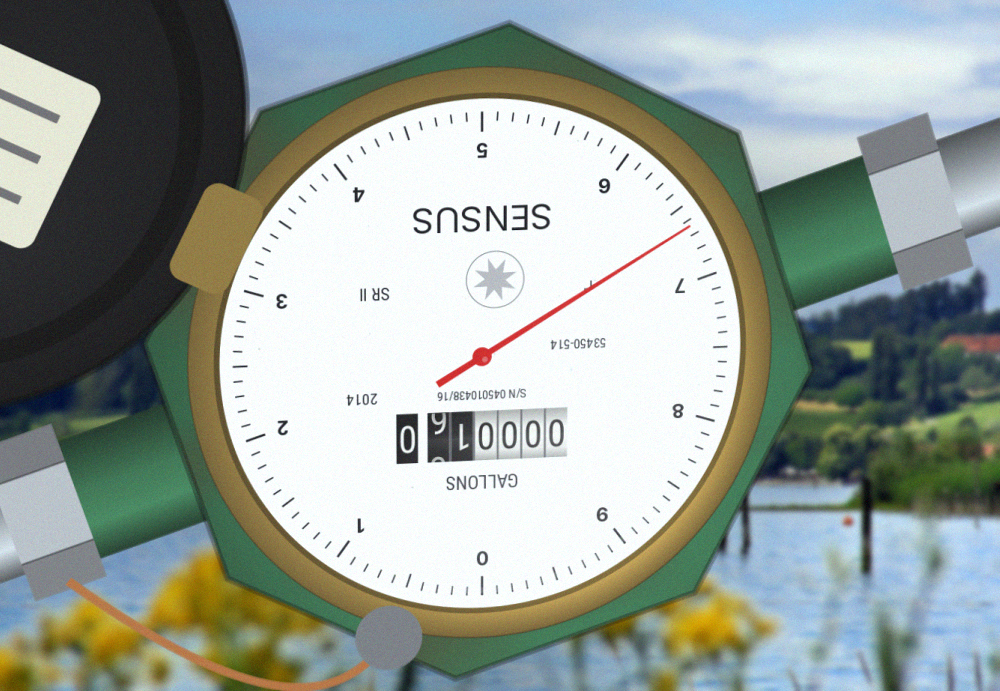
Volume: 156.6 gal
